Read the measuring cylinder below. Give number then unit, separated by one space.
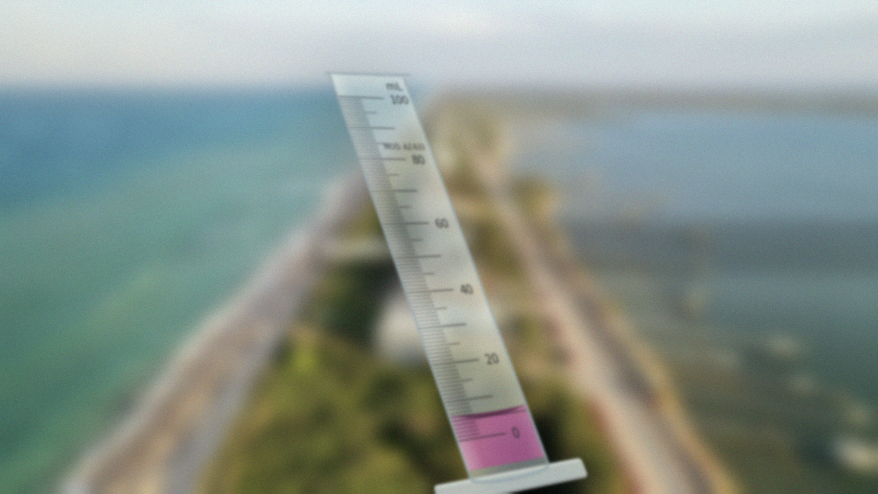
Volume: 5 mL
